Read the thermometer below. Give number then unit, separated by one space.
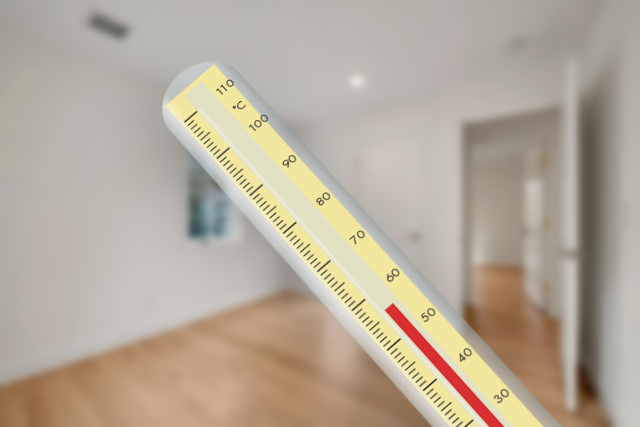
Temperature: 56 °C
